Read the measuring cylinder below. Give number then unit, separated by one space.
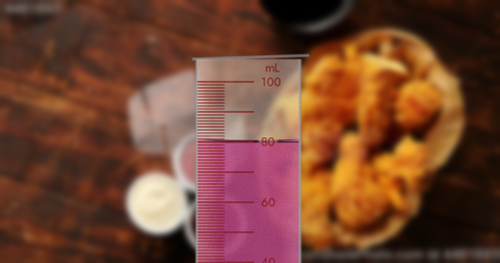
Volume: 80 mL
